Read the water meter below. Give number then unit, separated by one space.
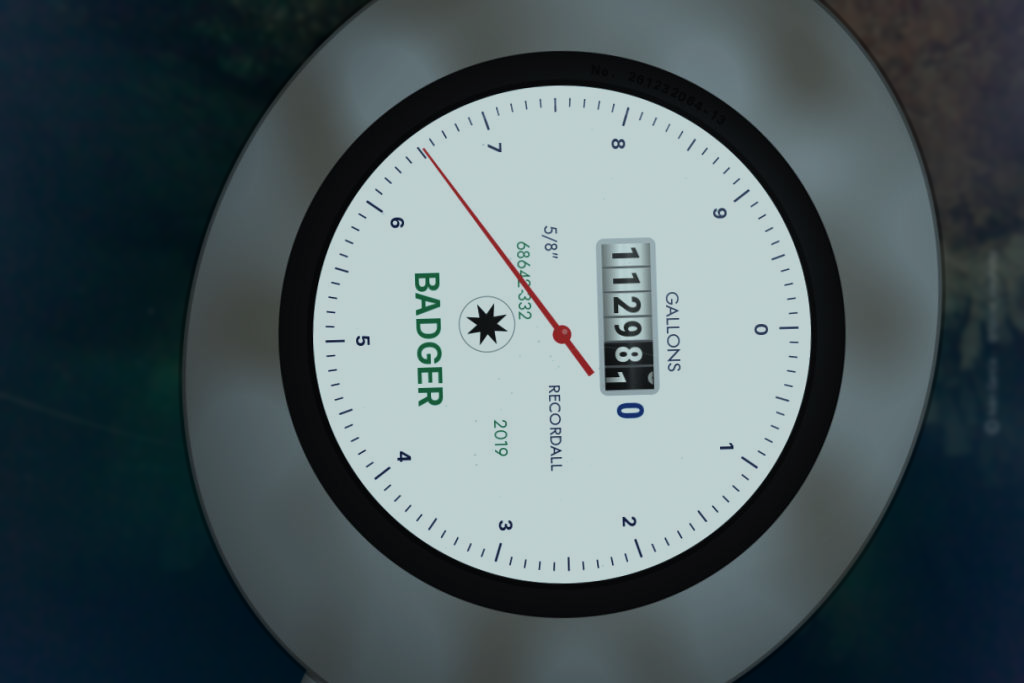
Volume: 1129806.5 gal
